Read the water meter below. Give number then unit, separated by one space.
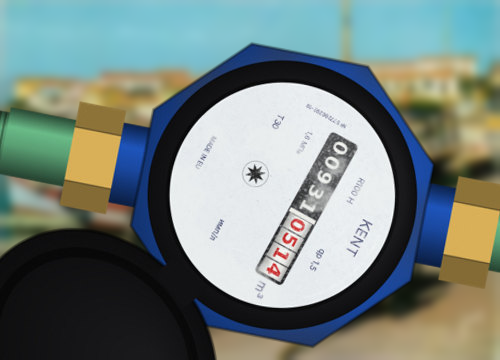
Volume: 931.0514 m³
